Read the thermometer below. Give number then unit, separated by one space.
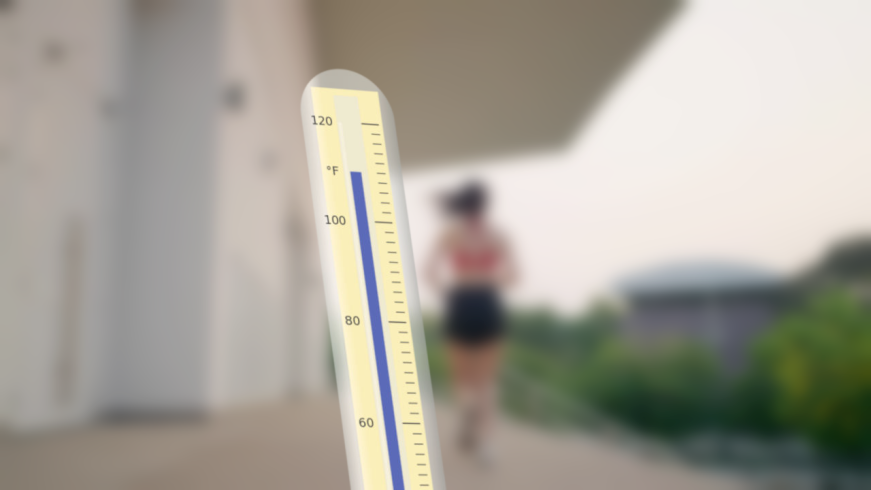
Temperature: 110 °F
